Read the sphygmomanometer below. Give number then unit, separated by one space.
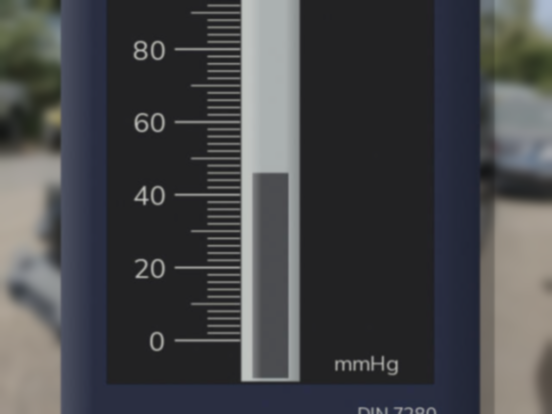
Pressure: 46 mmHg
